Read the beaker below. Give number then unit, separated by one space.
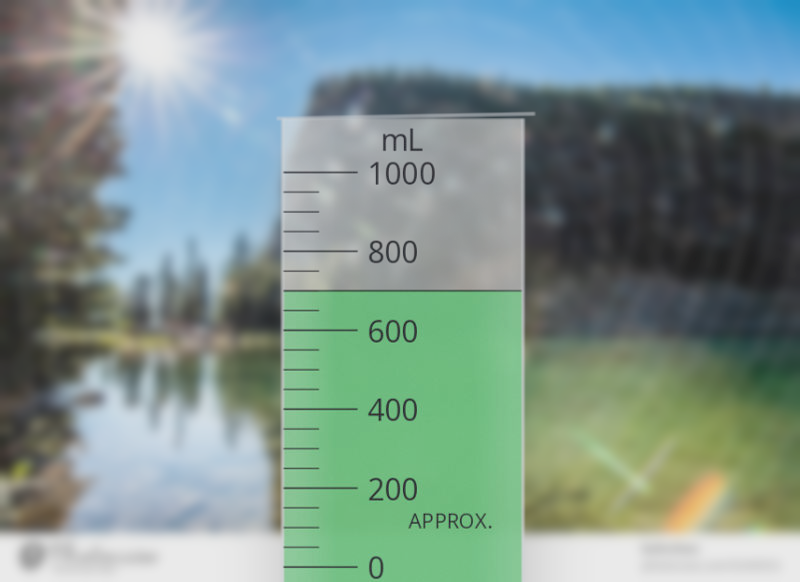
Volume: 700 mL
